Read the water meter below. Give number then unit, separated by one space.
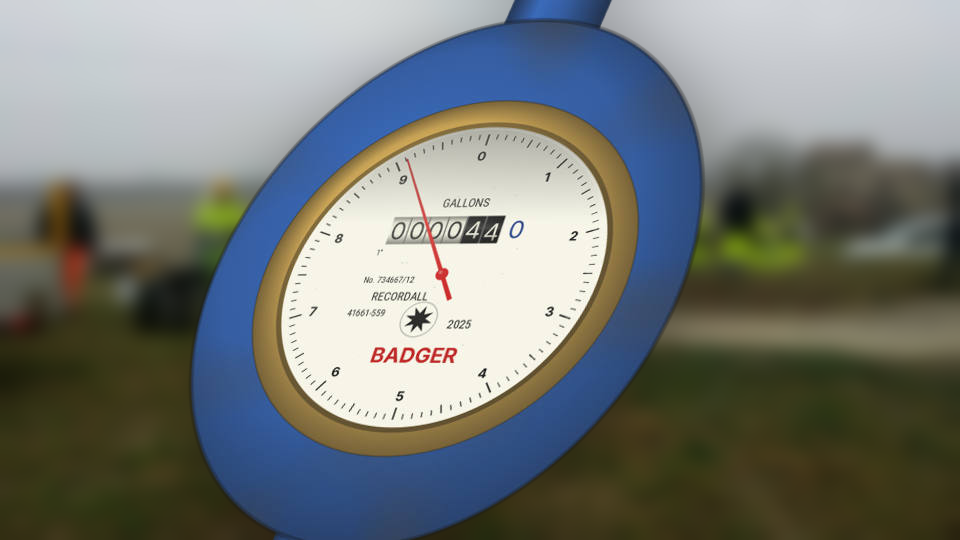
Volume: 439.1 gal
